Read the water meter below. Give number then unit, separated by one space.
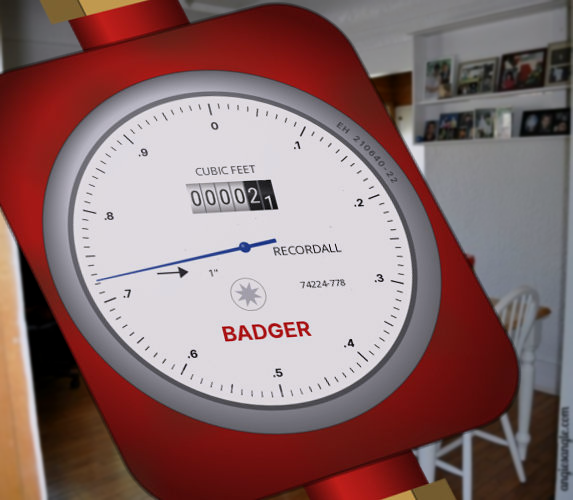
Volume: 20.72 ft³
